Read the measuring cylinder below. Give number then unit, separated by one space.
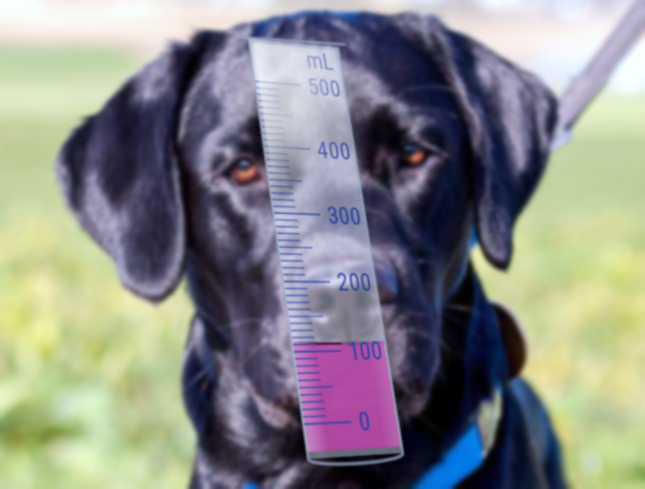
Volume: 110 mL
